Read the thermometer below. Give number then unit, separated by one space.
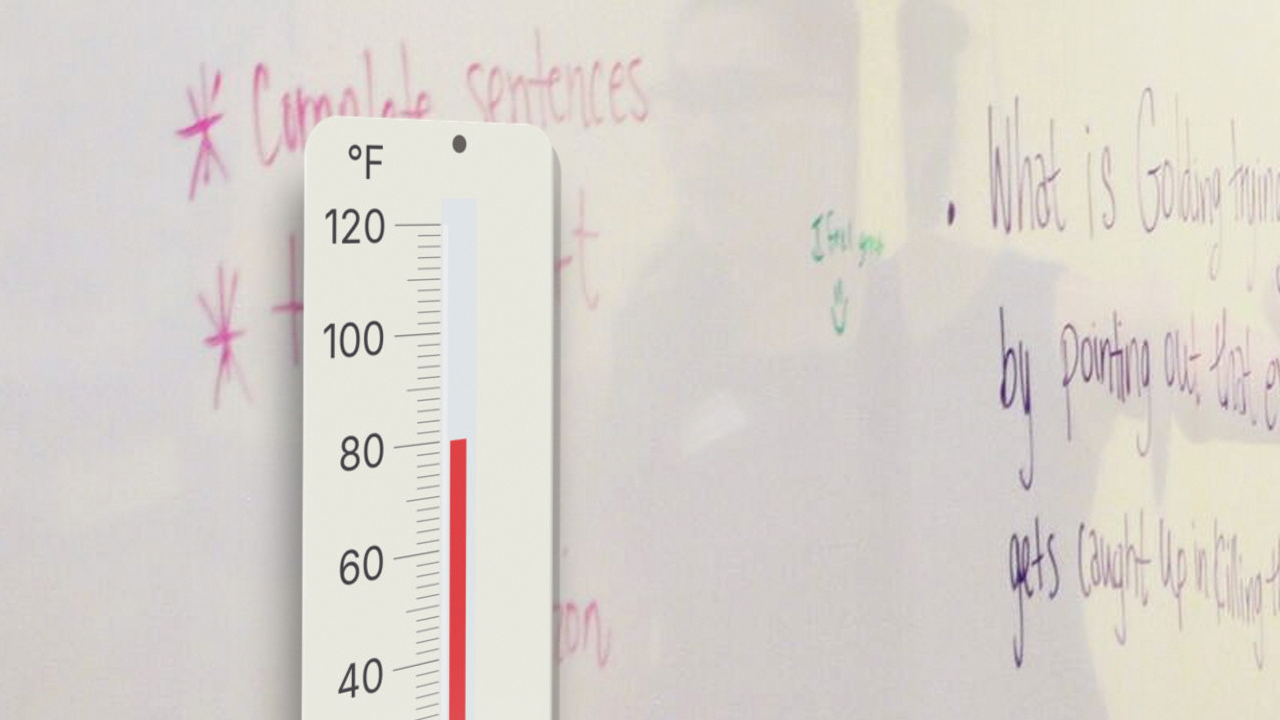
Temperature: 80 °F
